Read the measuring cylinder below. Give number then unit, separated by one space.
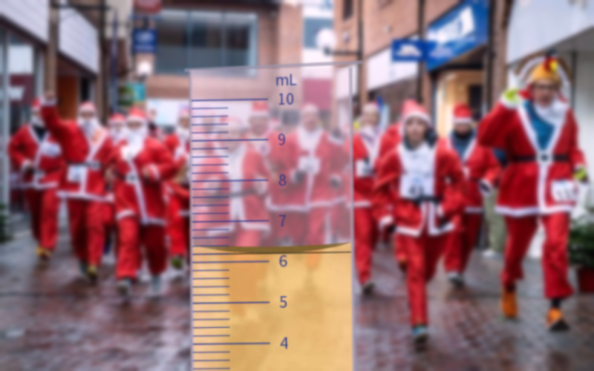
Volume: 6.2 mL
